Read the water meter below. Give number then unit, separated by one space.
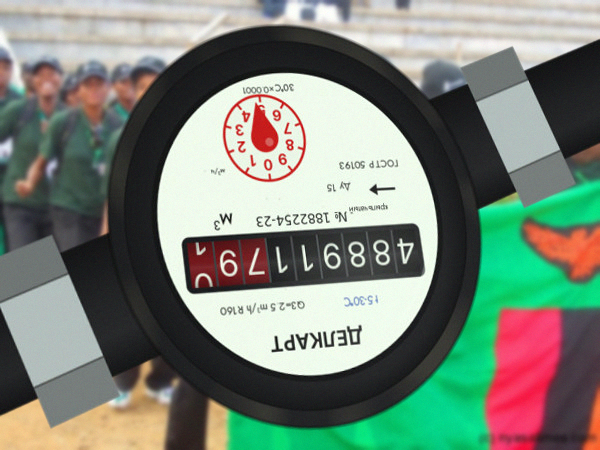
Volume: 488911.7904 m³
